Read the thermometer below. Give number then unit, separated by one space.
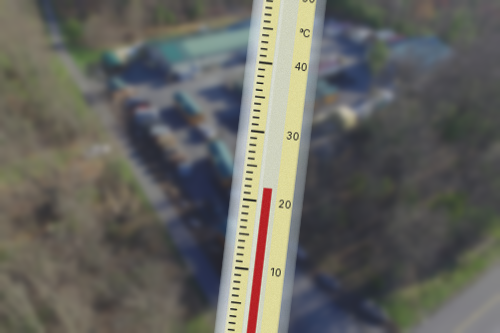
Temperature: 22 °C
